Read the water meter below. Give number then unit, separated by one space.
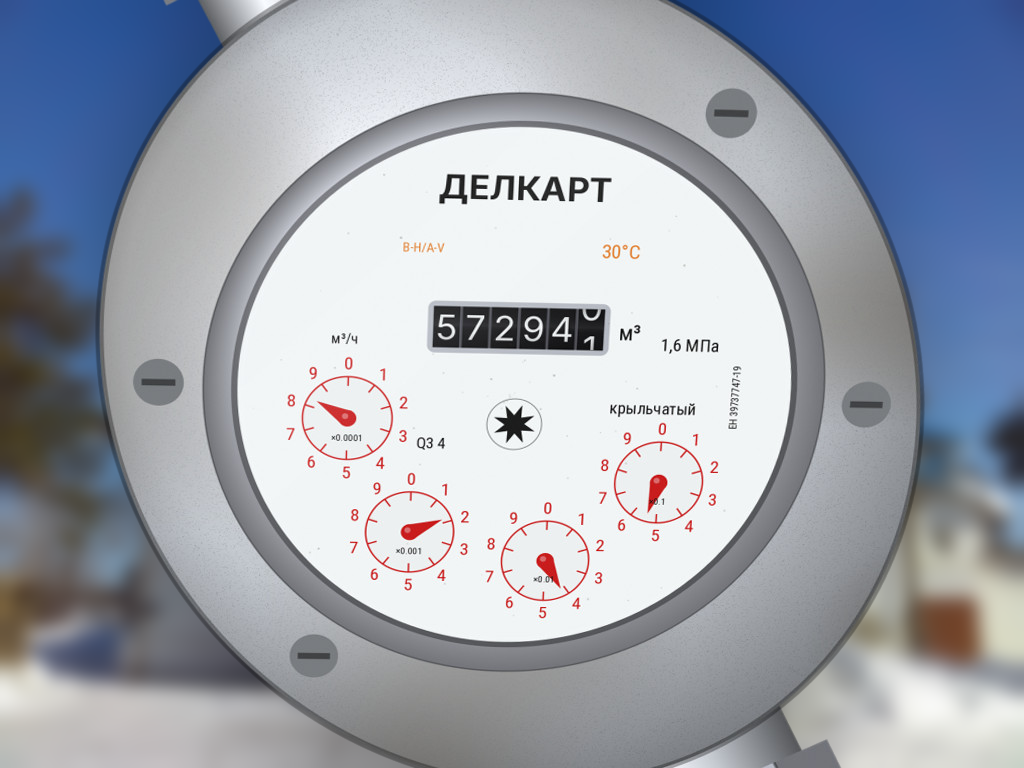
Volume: 572940.5418 m³
